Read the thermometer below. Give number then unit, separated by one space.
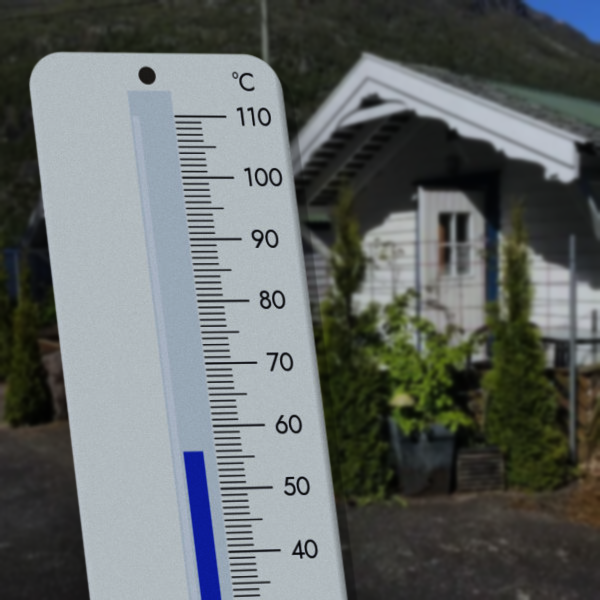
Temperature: 56 °C
